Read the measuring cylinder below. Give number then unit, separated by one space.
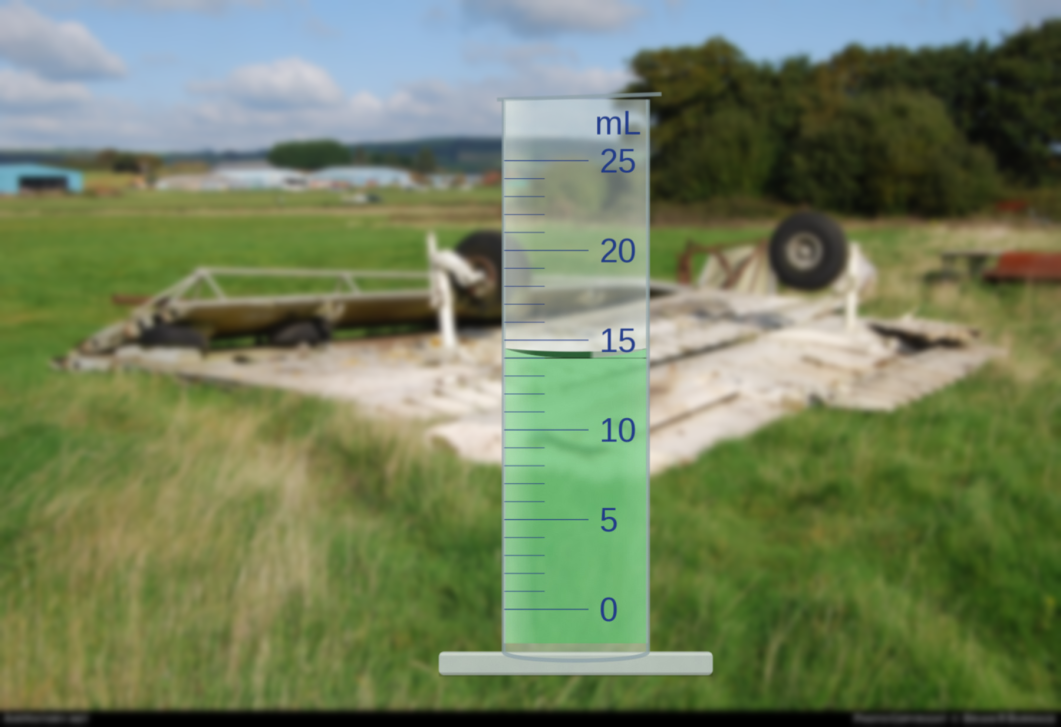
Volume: 14 mL
